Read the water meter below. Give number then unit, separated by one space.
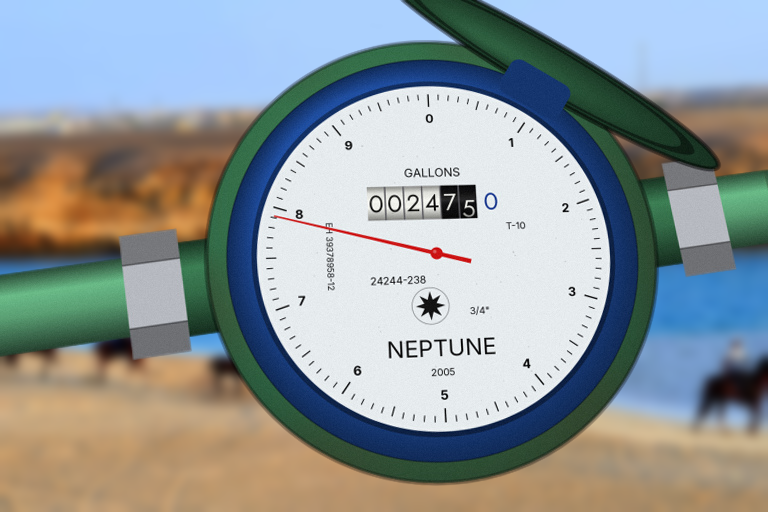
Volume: 24747.9 gal
